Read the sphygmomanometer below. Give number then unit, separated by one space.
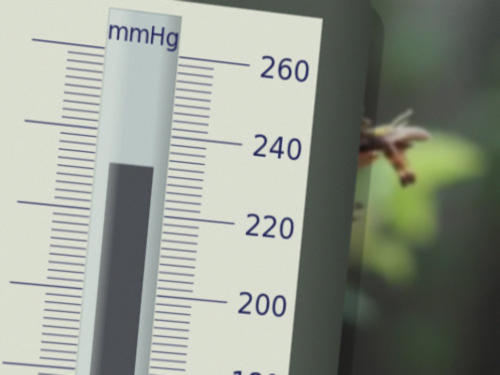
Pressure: 232 mmHg
